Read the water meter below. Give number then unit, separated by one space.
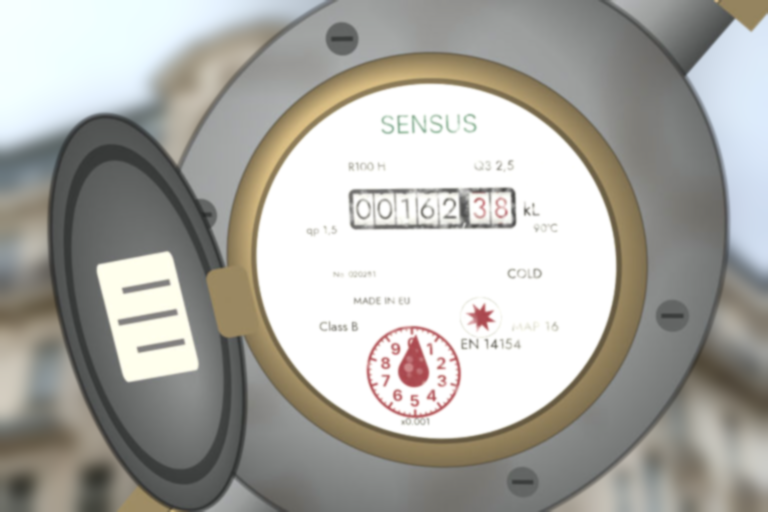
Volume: 162.380 kL
